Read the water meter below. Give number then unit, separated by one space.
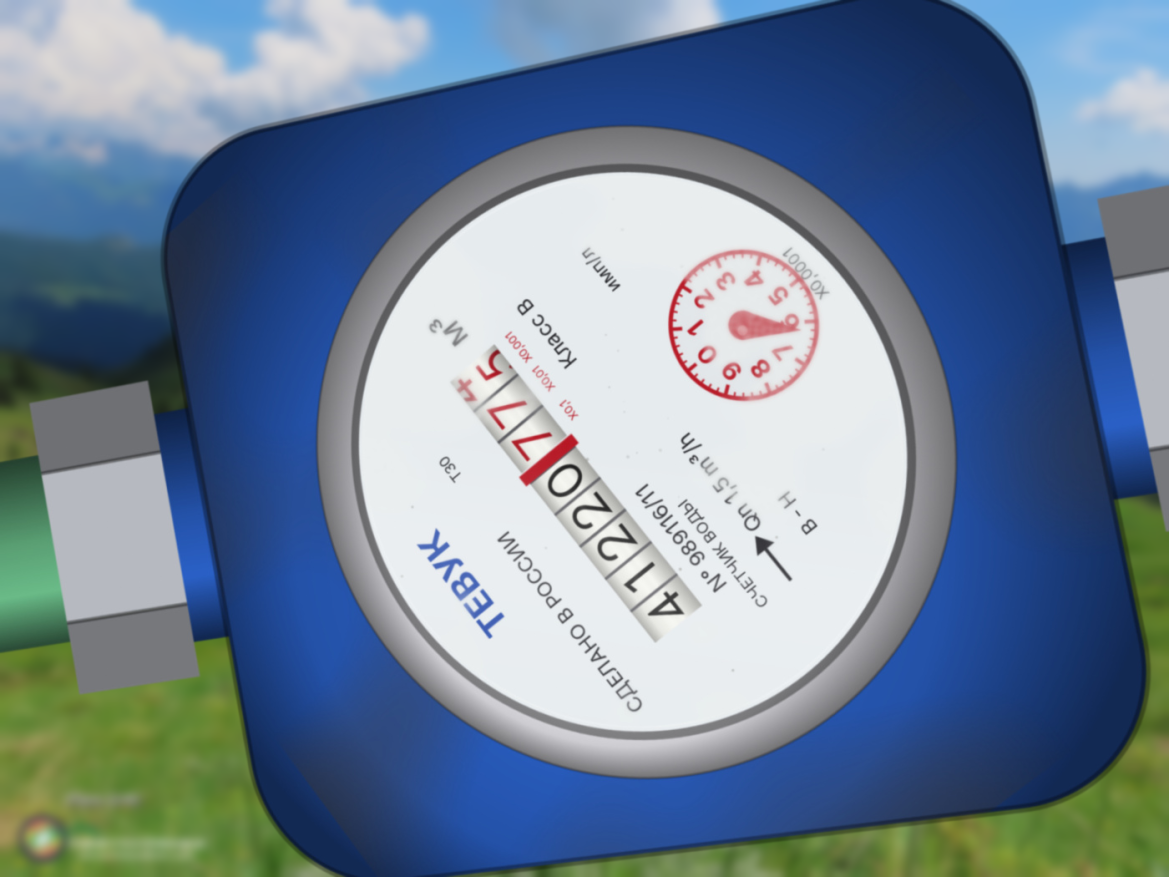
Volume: 41220.7746 m³
